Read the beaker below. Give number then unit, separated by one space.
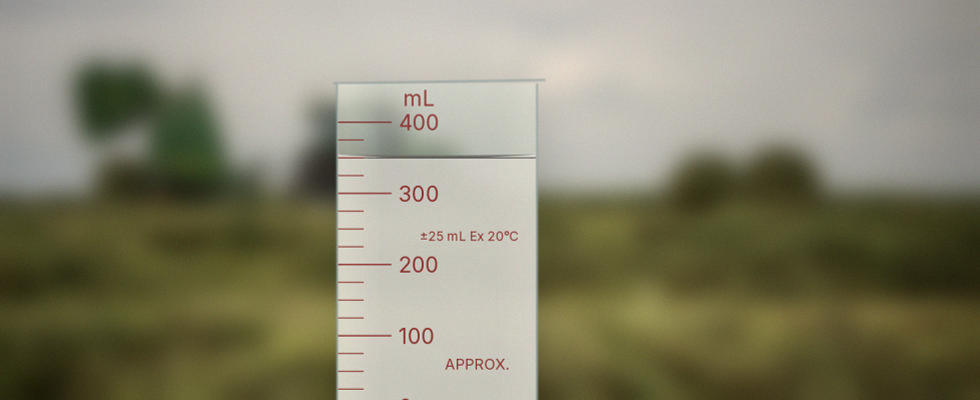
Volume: 350 mL
